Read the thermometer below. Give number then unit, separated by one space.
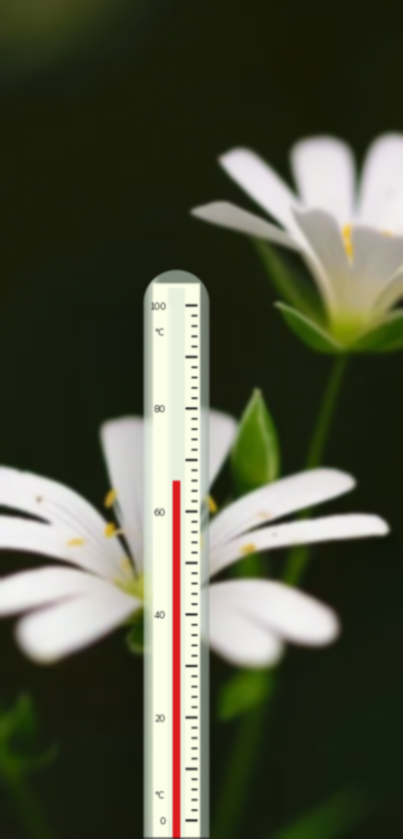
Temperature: 66 °C
